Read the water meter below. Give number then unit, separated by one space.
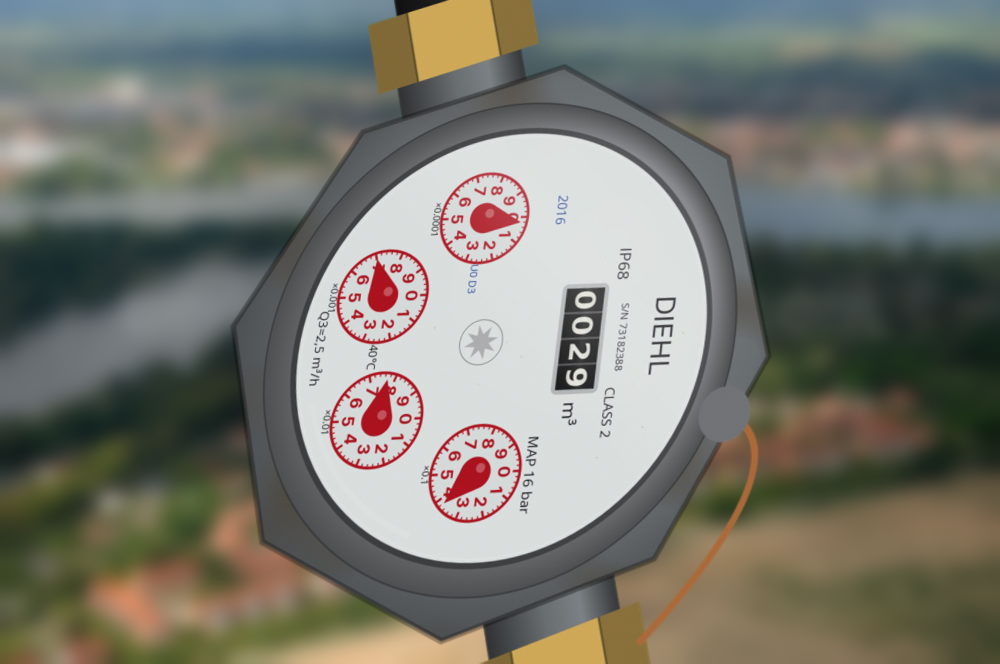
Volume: 29.3770 m³
